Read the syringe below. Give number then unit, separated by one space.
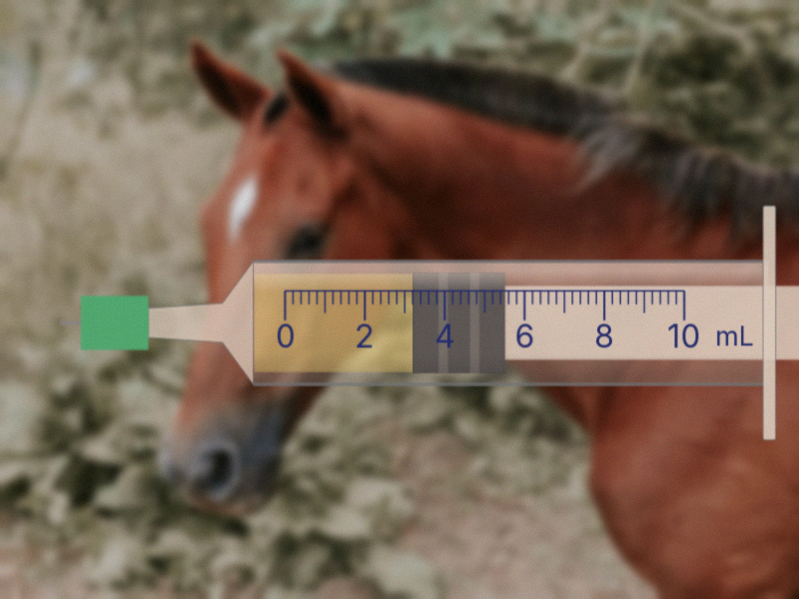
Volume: 3.2 mL
